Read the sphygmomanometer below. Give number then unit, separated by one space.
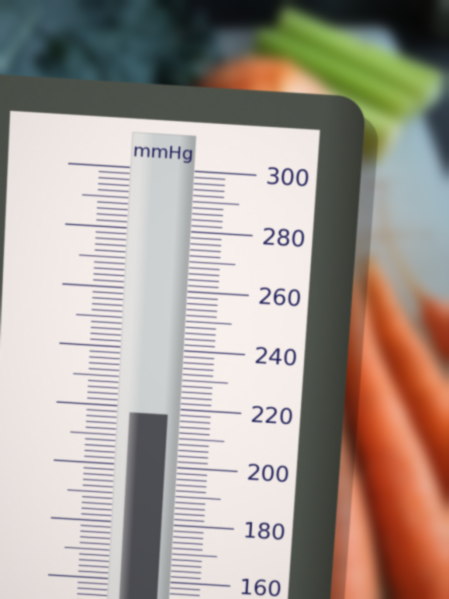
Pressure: 218 mmHg
